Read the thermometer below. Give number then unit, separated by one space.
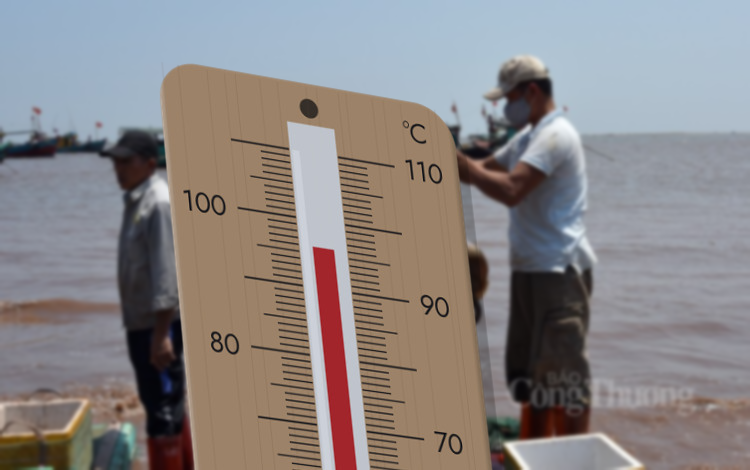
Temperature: 96 °C
